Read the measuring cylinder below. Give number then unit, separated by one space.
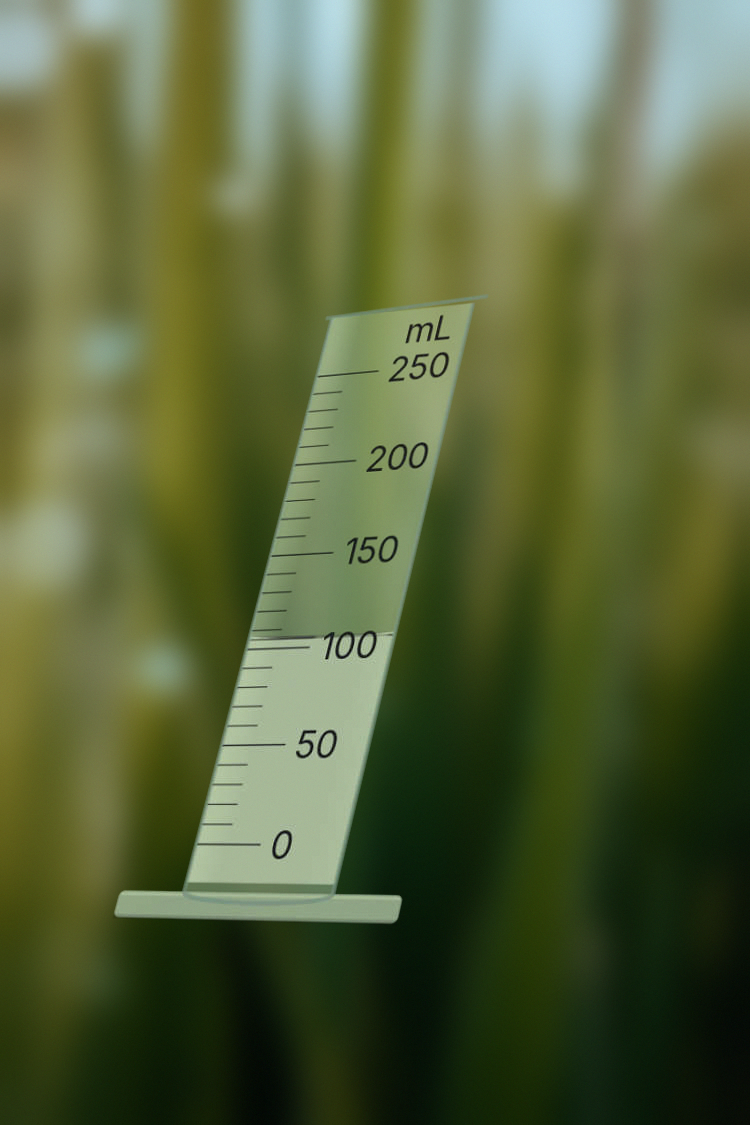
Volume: 105 mL
